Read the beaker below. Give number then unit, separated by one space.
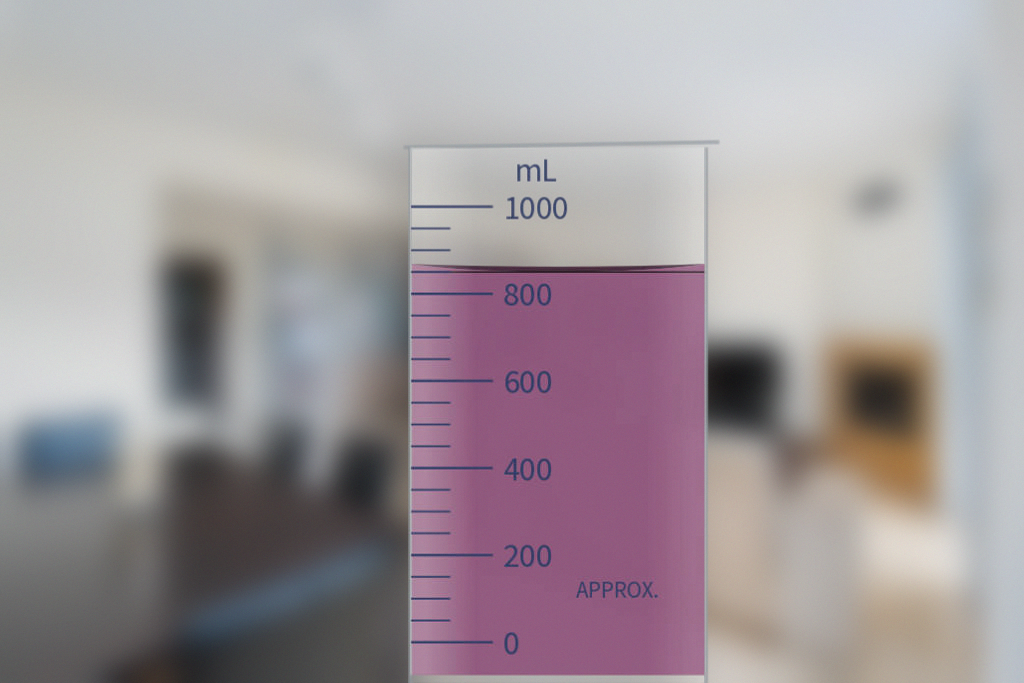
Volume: 850 mL
